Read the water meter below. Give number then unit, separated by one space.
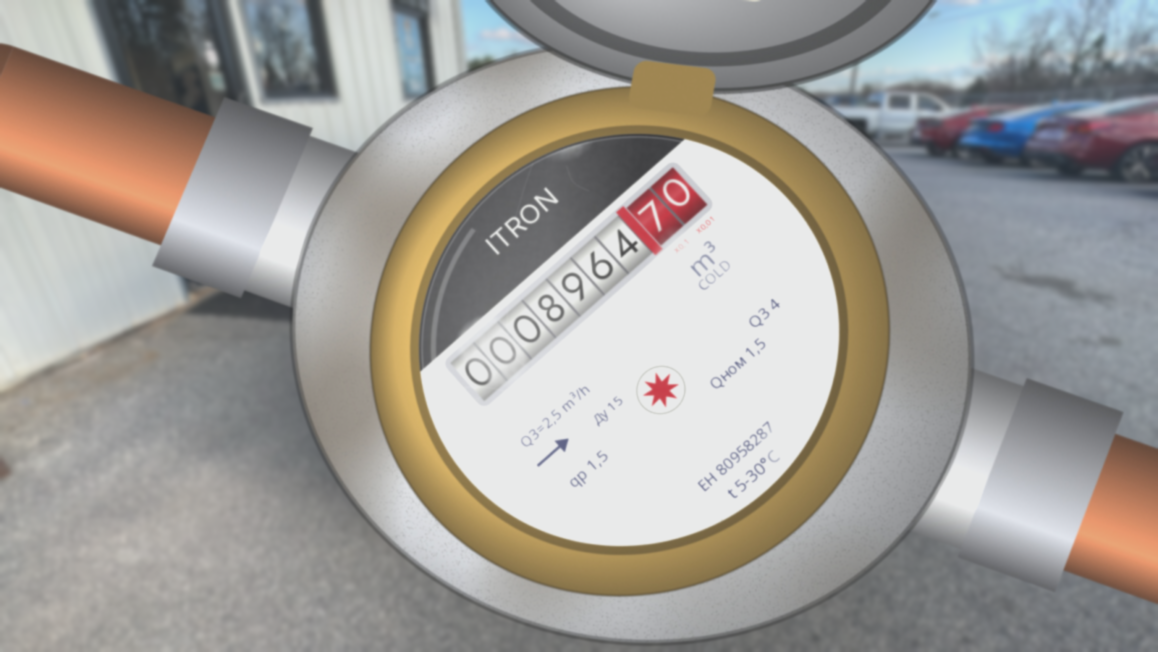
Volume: 8964.70 m³
